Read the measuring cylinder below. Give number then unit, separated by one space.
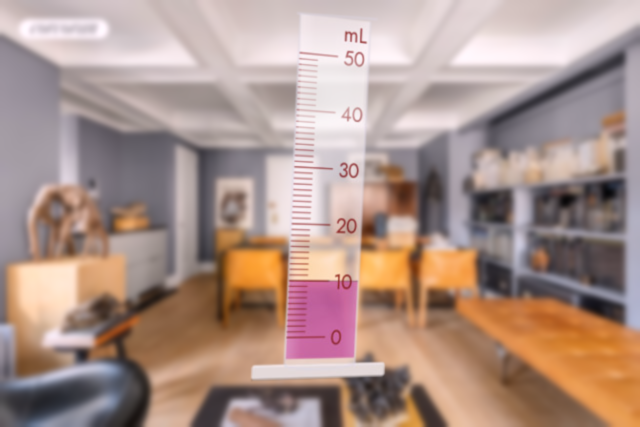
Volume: 10 mL
